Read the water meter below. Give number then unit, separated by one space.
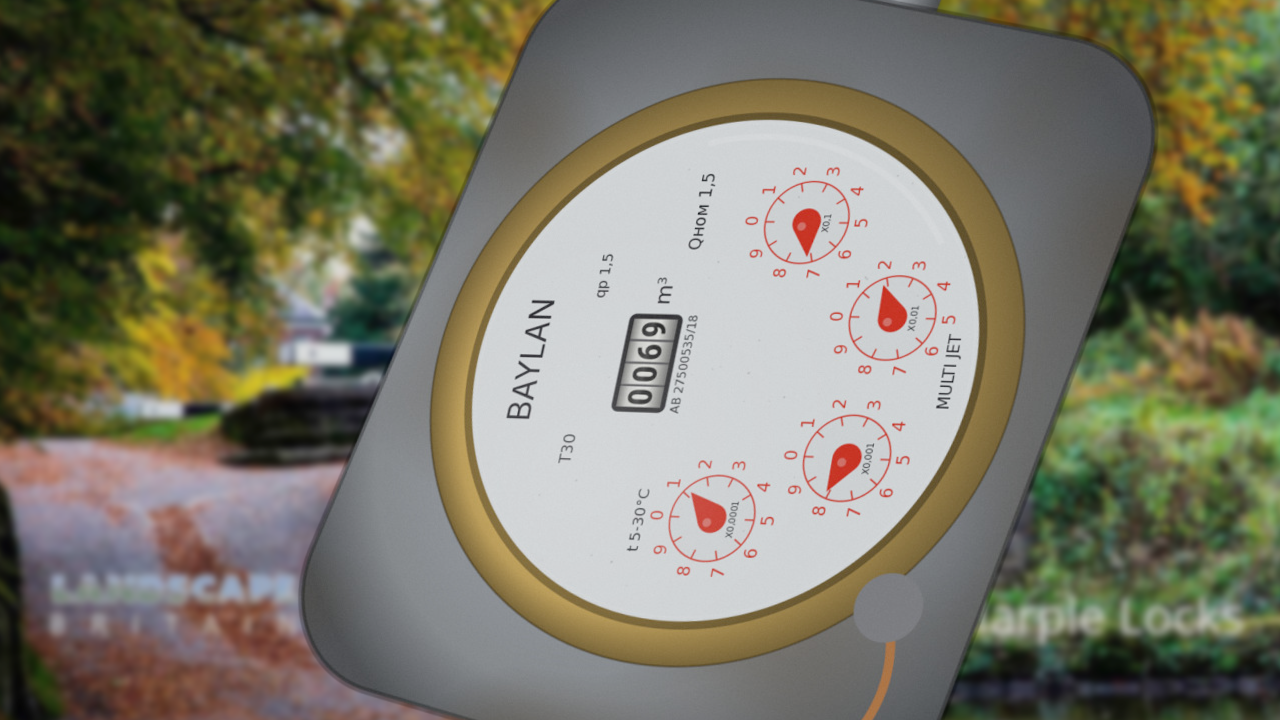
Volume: 69.7181 m³
